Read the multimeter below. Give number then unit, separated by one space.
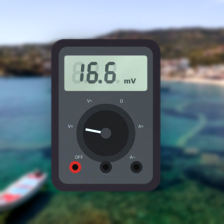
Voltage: 16.6 mV
